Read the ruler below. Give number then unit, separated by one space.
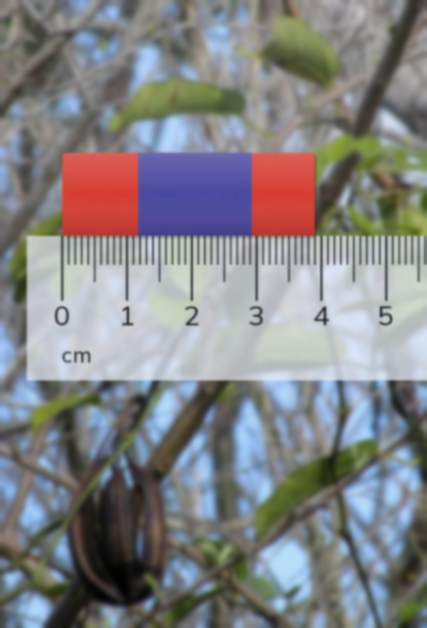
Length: 3.9 cm
